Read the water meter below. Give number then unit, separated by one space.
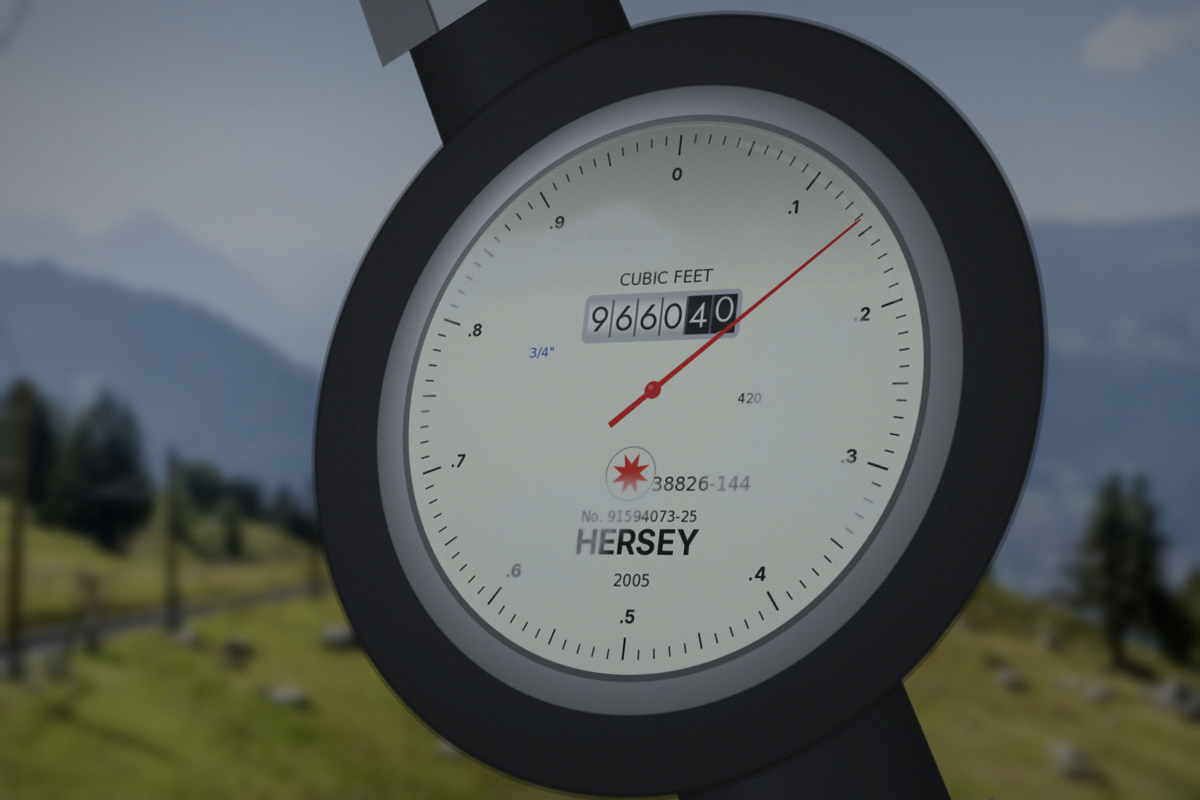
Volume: 966040.14 ft³
